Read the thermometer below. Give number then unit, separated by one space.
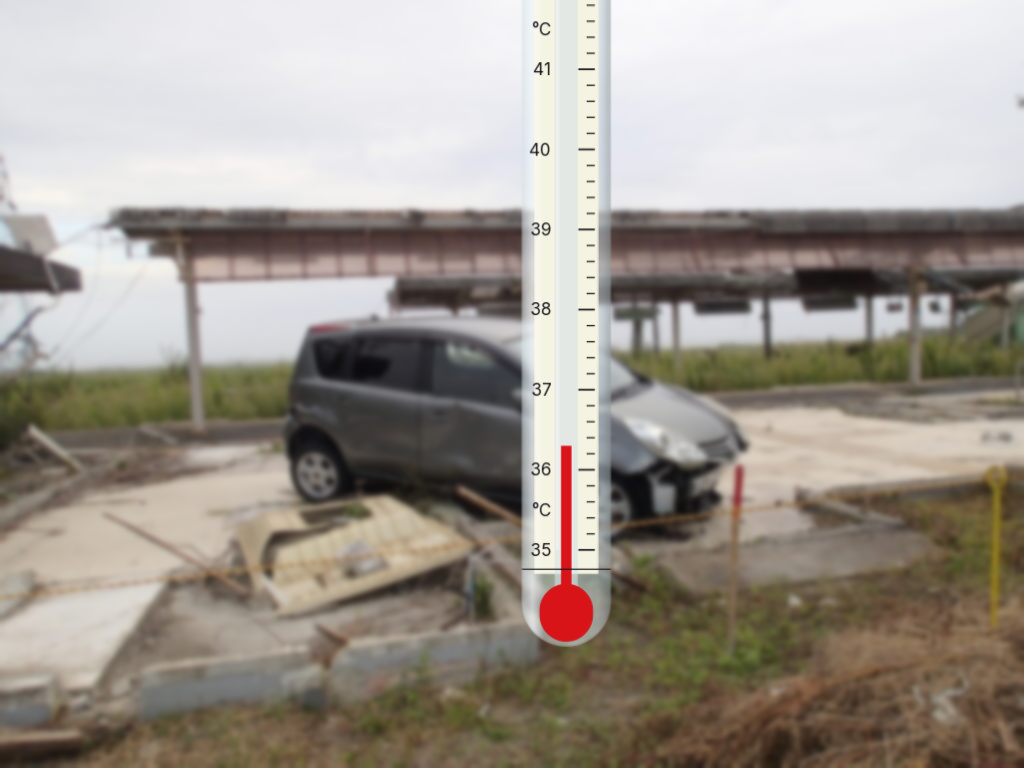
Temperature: 36.3 °C
